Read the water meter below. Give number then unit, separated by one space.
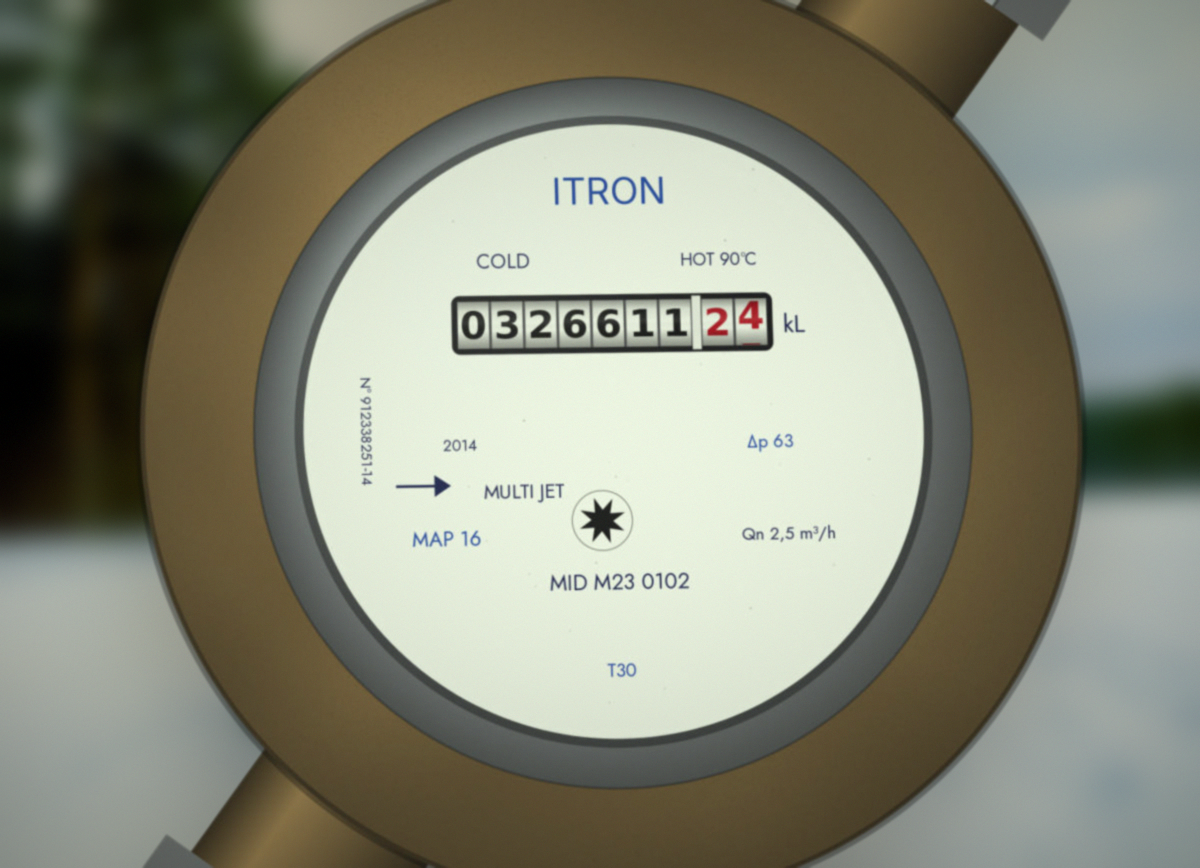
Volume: 326611.24 kL
